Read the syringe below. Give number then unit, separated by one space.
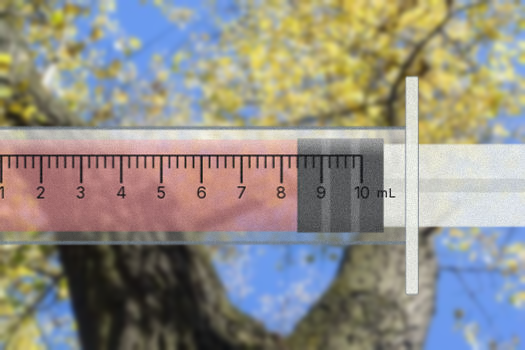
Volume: 8.4 mL
